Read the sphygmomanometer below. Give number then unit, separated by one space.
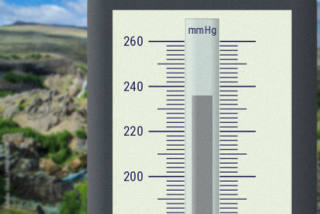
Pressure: 236 mmHg
